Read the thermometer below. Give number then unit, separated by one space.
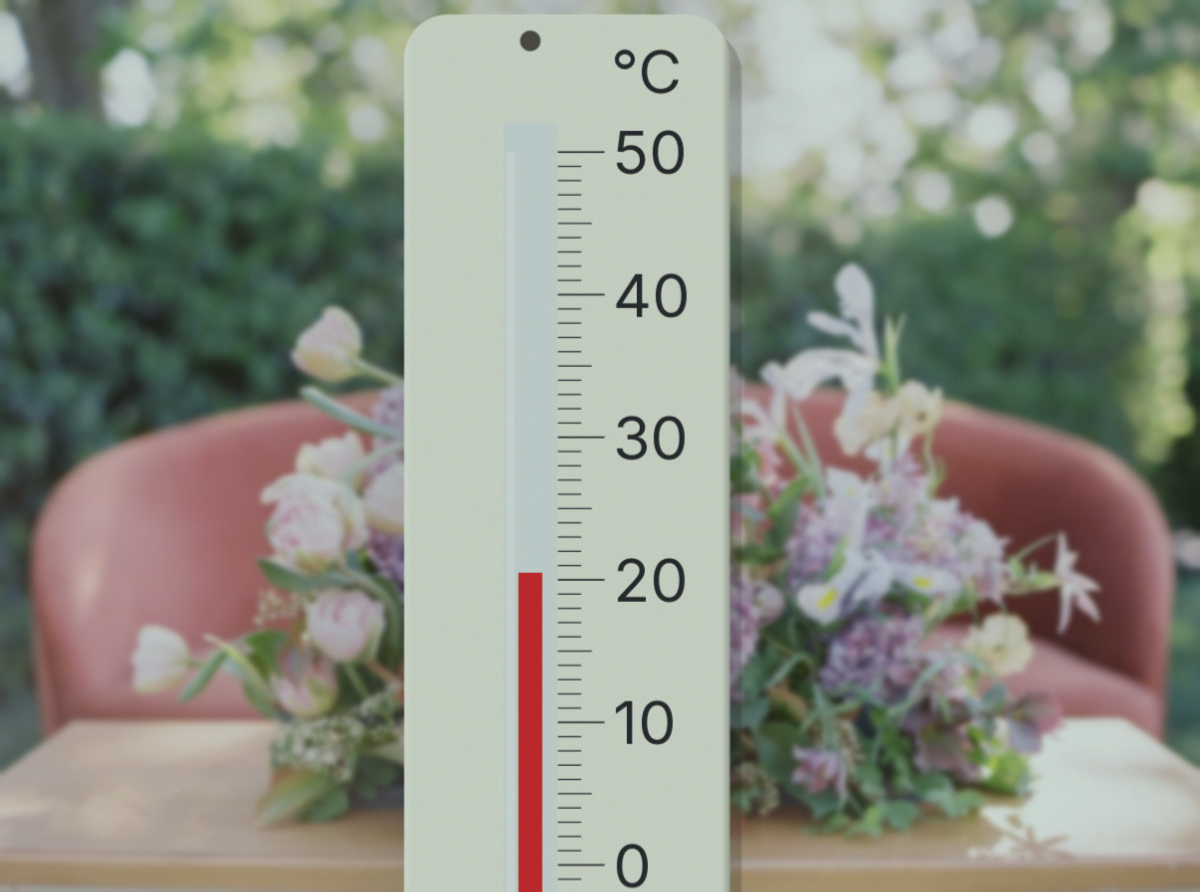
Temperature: 20.5 °C
